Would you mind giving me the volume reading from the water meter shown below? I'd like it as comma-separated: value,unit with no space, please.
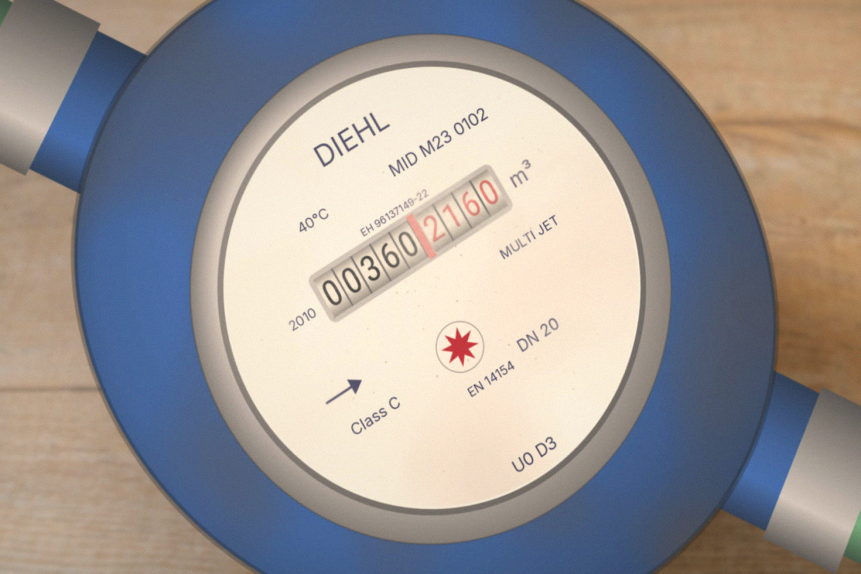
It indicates 360.2160,m³
